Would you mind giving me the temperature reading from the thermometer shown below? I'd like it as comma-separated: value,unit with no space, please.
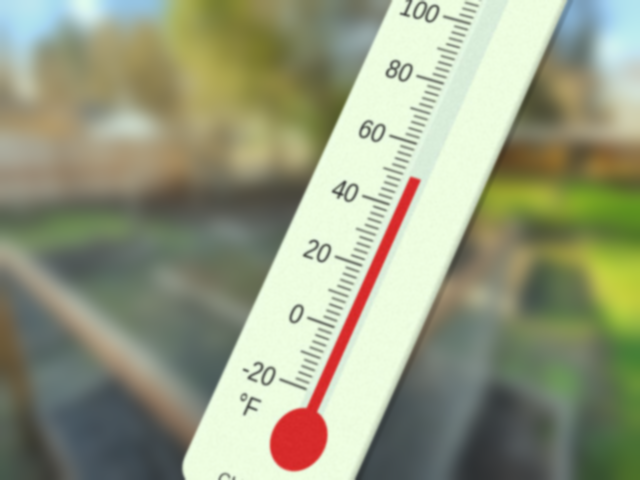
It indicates 50,°F
